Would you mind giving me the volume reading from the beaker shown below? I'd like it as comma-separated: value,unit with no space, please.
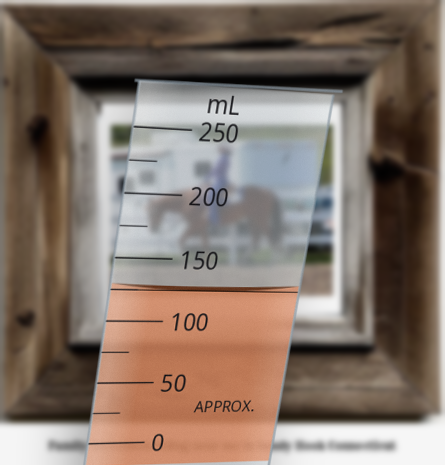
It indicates 125,mL
